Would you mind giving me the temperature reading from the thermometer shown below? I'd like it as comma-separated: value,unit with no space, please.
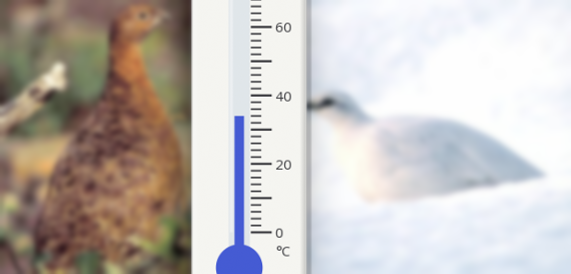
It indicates 34,°C
